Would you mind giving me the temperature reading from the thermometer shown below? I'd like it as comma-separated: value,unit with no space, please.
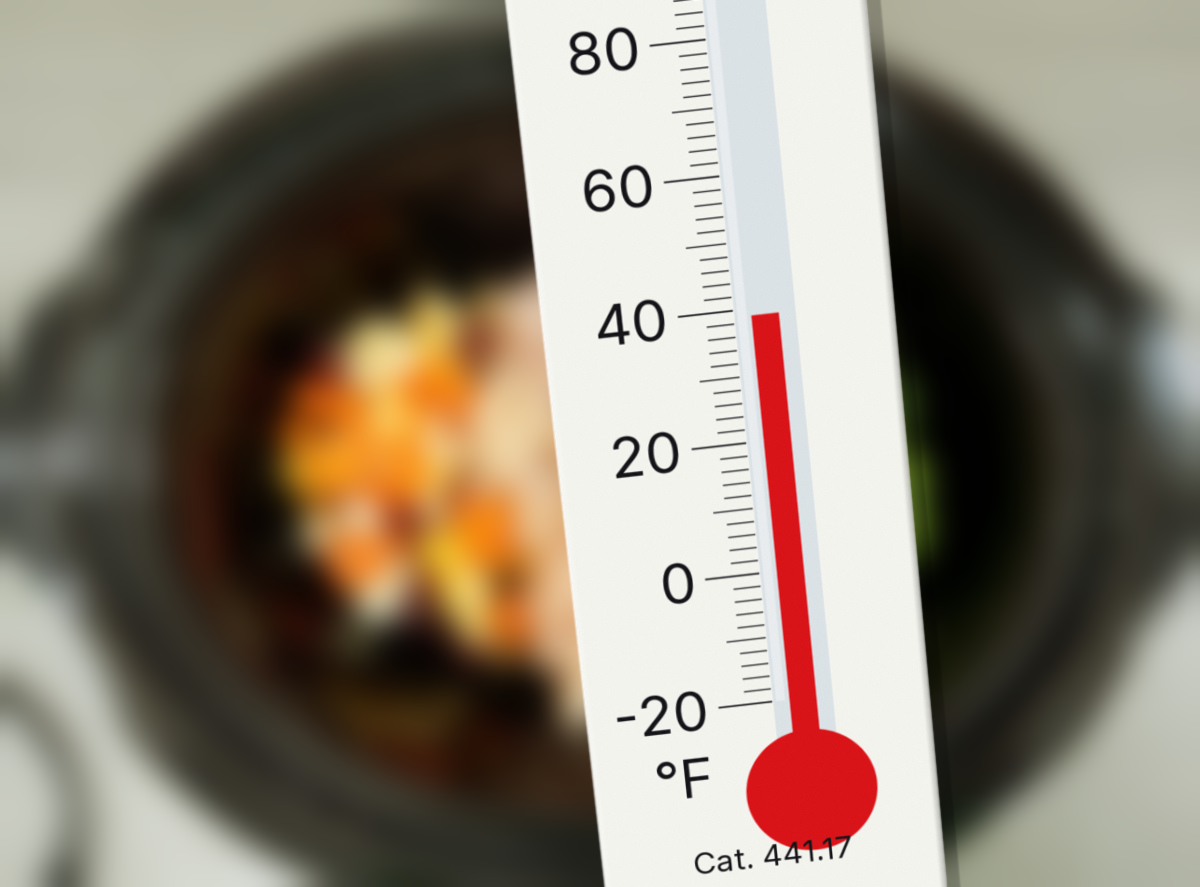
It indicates 39,°F
